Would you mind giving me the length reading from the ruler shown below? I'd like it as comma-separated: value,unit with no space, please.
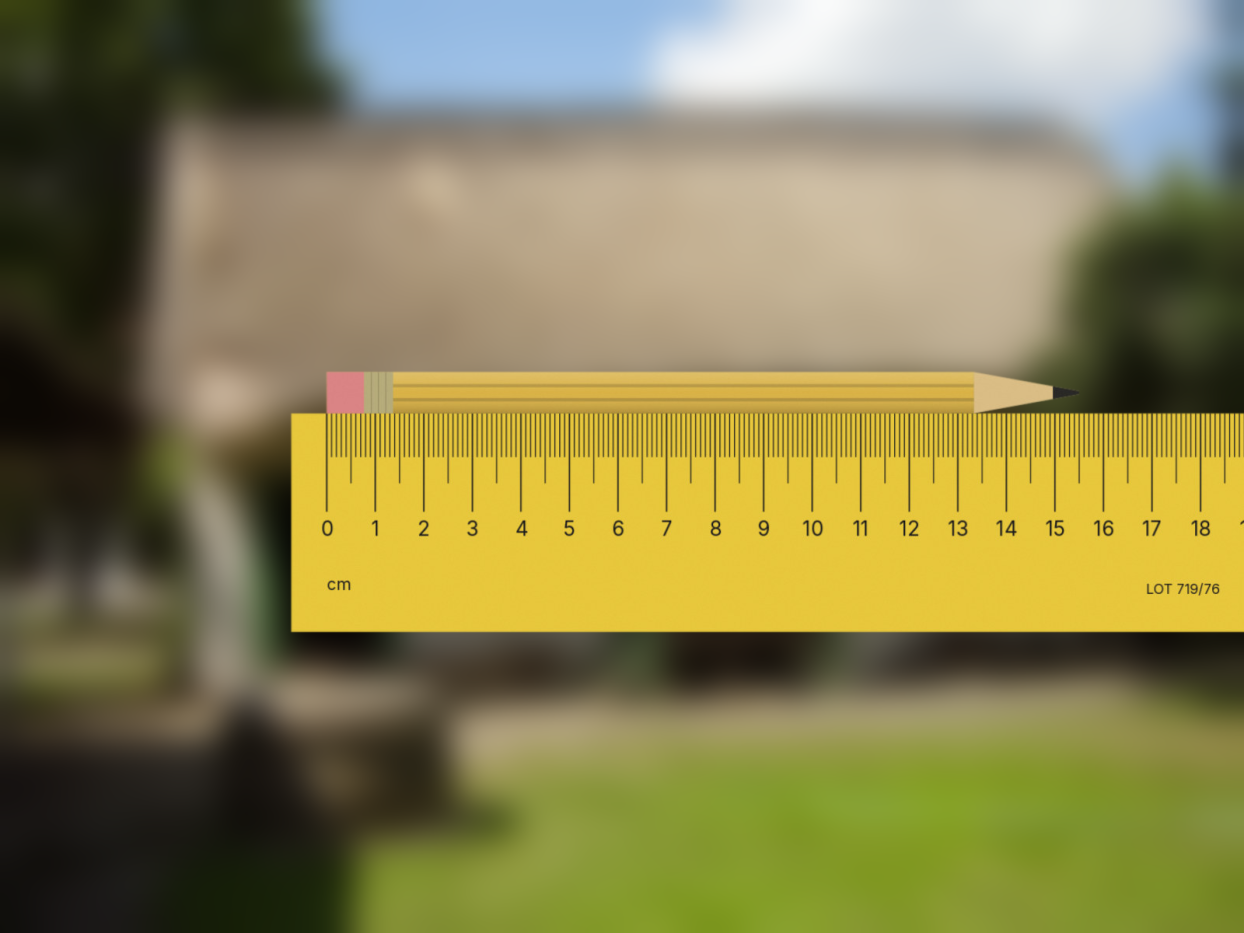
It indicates 15.5,cm
